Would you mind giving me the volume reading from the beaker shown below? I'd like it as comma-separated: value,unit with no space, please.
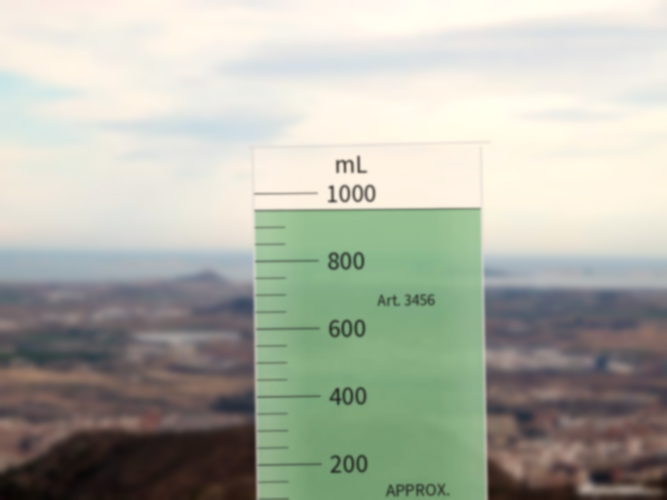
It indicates 950,mL
